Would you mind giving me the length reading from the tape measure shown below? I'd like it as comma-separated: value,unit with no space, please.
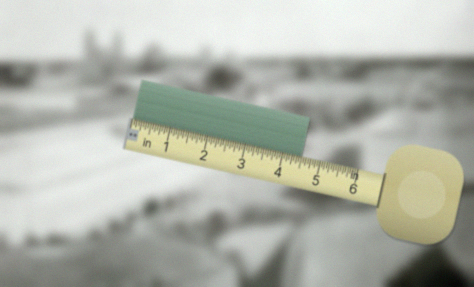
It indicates 4.5,in
